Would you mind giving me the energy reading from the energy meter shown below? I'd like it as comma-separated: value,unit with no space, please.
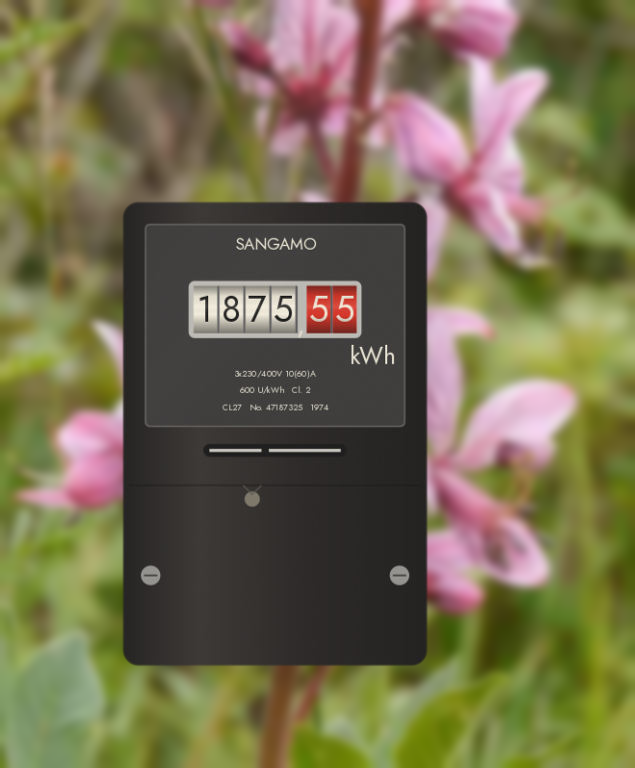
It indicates 1875.55,kWh
